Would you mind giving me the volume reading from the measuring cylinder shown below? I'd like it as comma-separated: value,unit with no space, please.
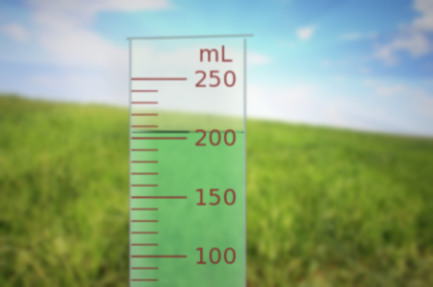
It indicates 205,mL
